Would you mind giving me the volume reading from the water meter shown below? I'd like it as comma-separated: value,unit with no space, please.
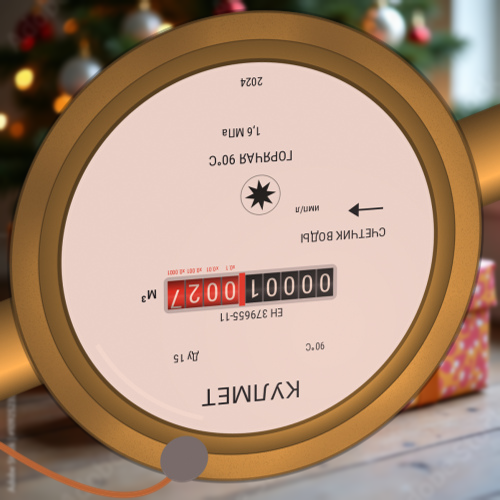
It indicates 1.0027,m³
